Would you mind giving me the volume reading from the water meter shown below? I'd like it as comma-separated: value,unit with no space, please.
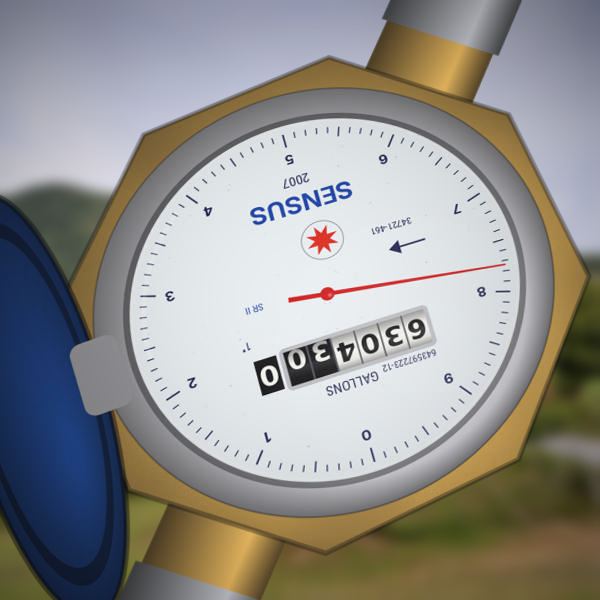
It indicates 6304297.7,gal
